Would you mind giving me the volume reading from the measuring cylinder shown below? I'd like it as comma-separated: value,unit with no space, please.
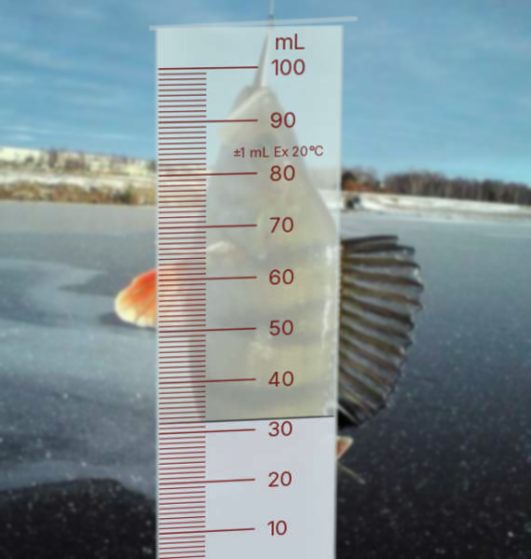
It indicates 32,mL
